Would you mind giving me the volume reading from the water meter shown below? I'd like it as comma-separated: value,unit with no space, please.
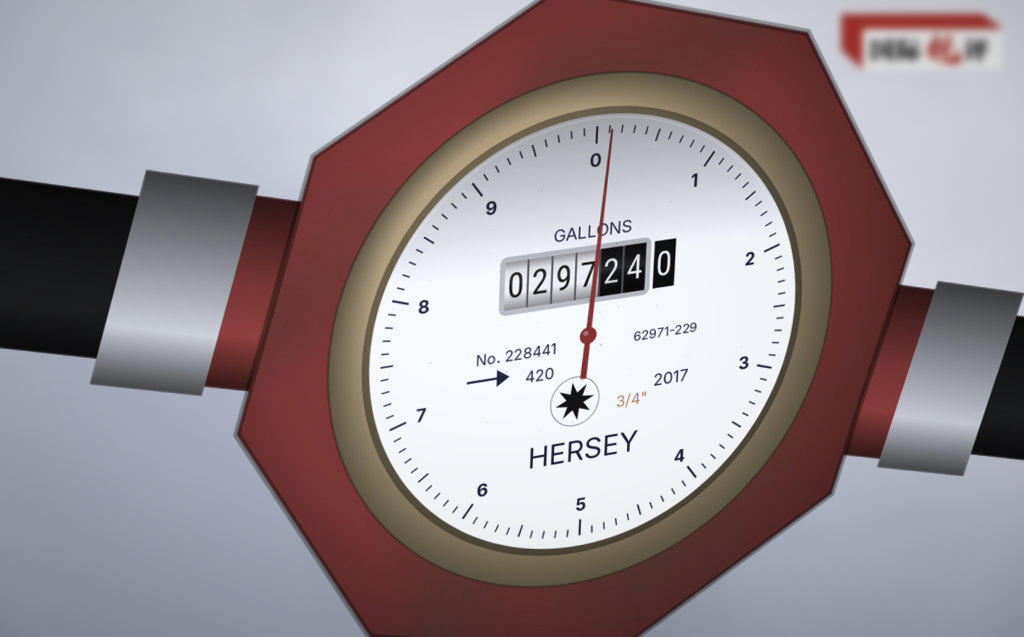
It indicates 297240.1,gal
